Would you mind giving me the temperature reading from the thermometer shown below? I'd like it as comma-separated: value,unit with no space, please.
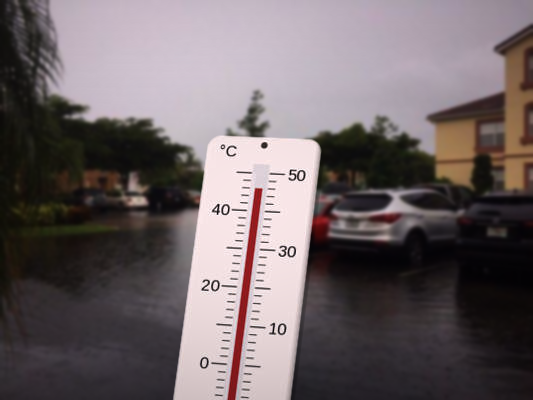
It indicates 46,°C
